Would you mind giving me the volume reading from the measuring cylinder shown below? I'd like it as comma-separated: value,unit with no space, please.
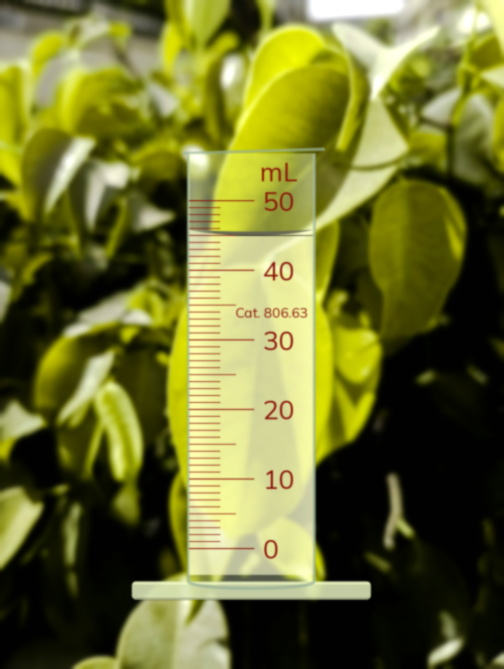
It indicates 45,mL
